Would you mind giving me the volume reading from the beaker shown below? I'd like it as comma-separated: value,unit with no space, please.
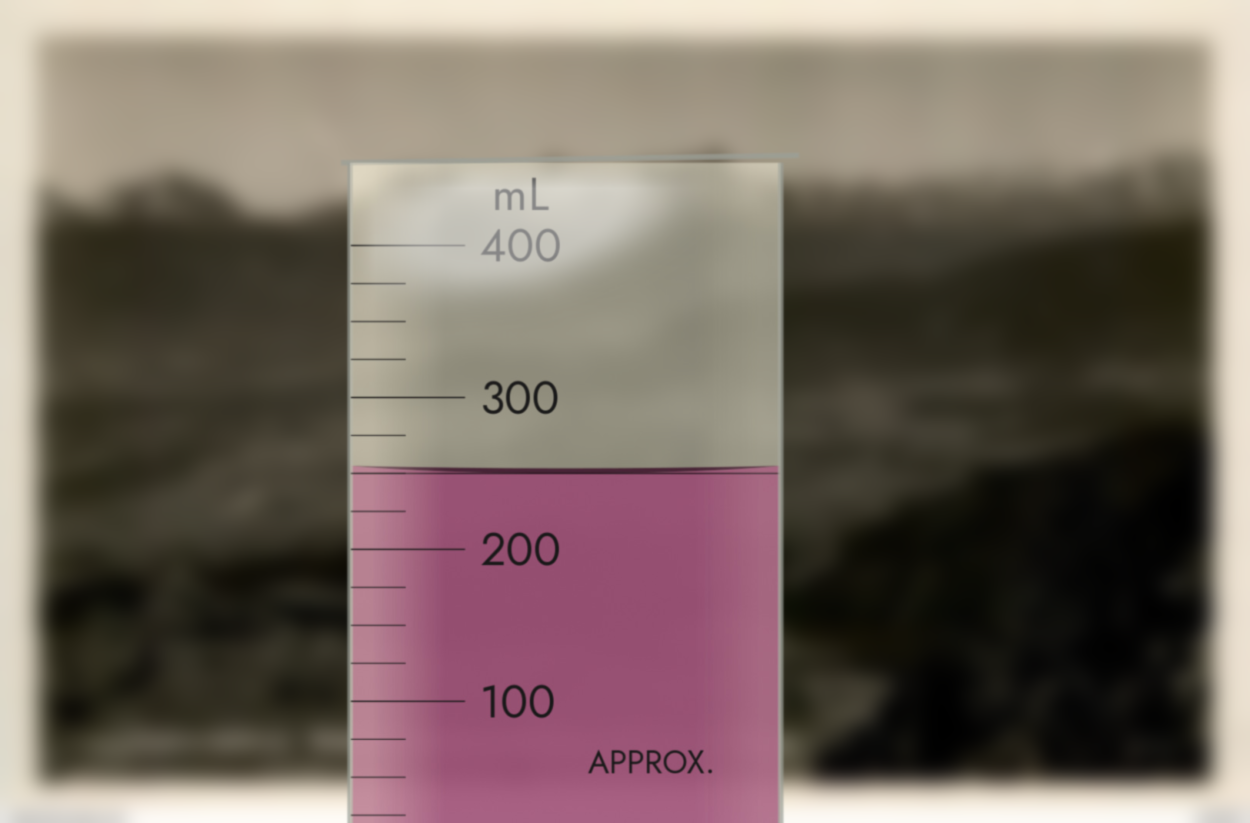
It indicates 250,mL
